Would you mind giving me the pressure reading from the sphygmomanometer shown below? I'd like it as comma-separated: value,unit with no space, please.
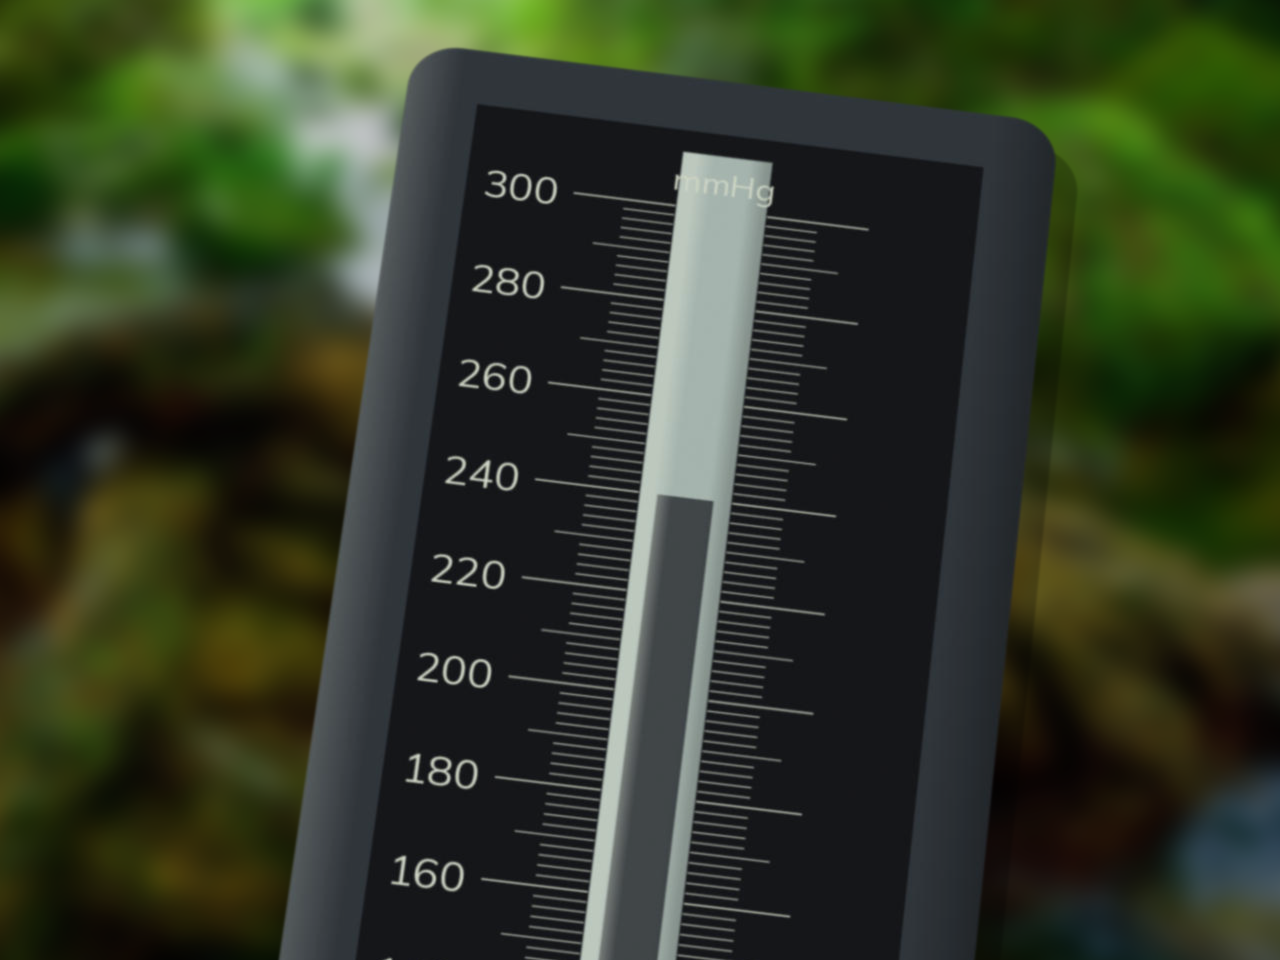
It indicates 240,mmHg
